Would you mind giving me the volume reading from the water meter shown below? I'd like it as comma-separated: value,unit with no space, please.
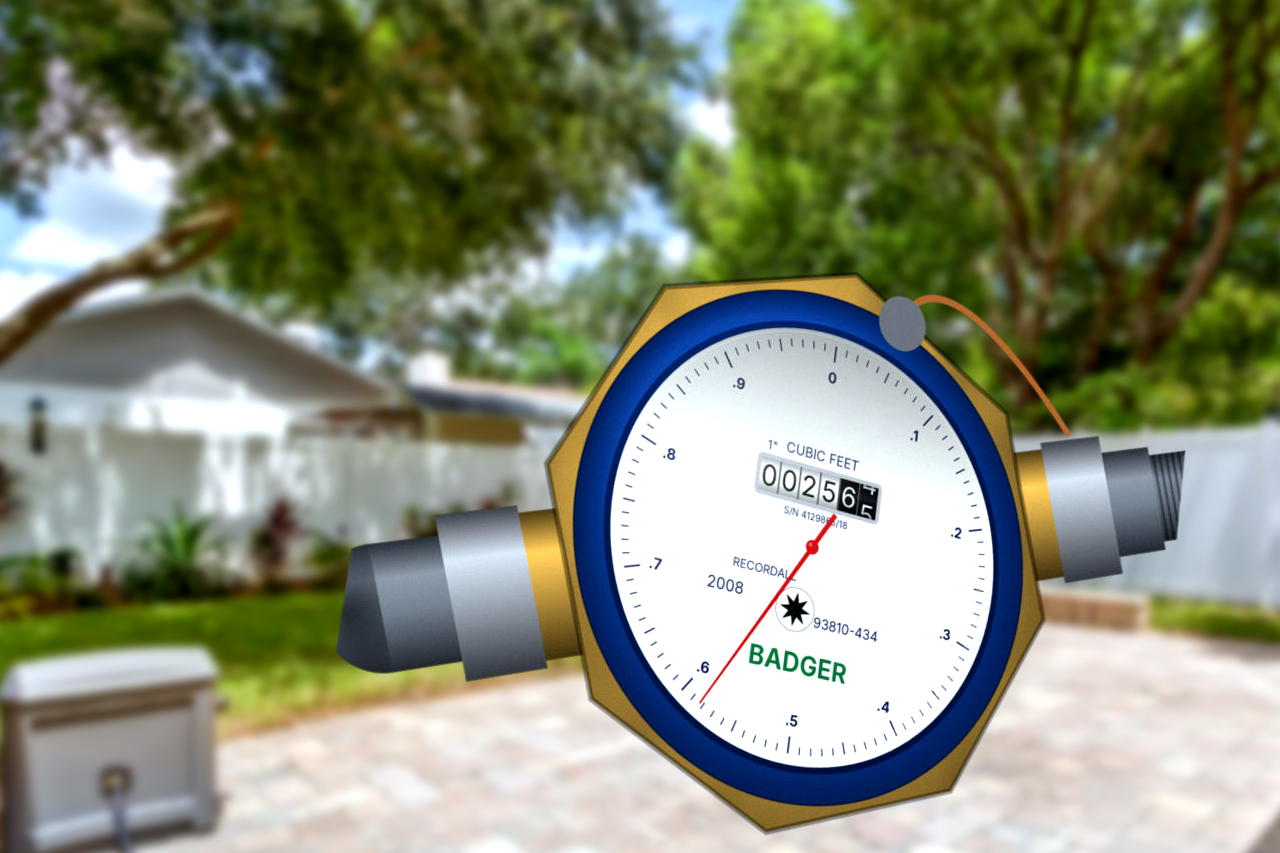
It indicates 2564.58,ft³
